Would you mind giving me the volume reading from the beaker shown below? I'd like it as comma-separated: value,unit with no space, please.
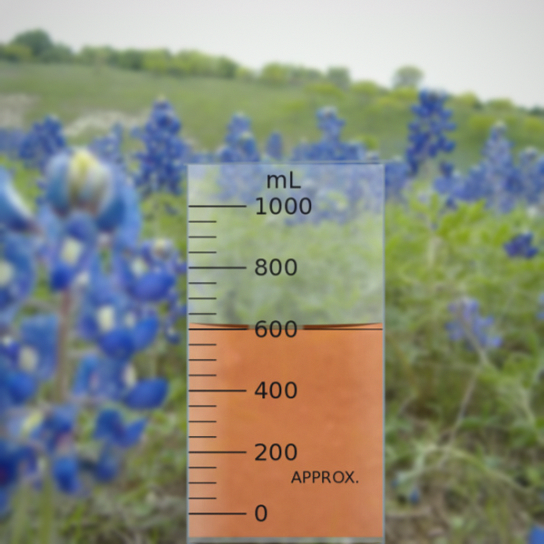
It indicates 600,mL
